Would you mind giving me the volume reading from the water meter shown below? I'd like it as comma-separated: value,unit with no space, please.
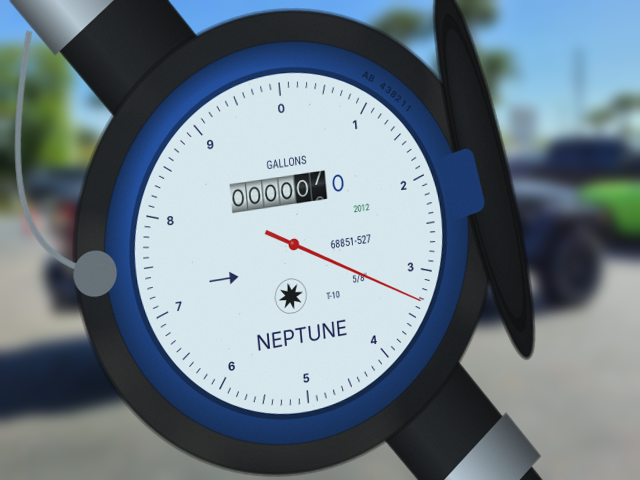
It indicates 73.3,gal
